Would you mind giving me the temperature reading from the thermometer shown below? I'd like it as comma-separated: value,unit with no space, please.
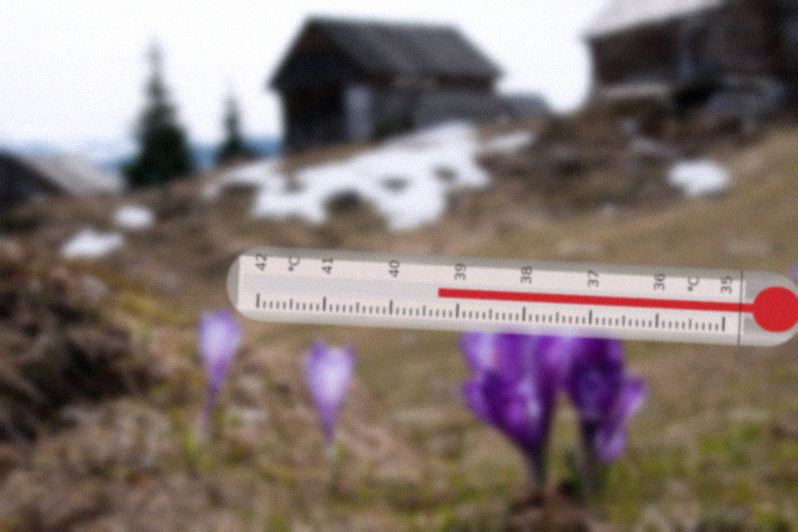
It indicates 39.3,°C
